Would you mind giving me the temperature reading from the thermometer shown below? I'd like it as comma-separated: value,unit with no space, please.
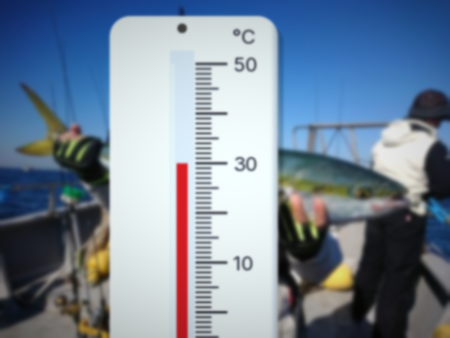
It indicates 30,°C
